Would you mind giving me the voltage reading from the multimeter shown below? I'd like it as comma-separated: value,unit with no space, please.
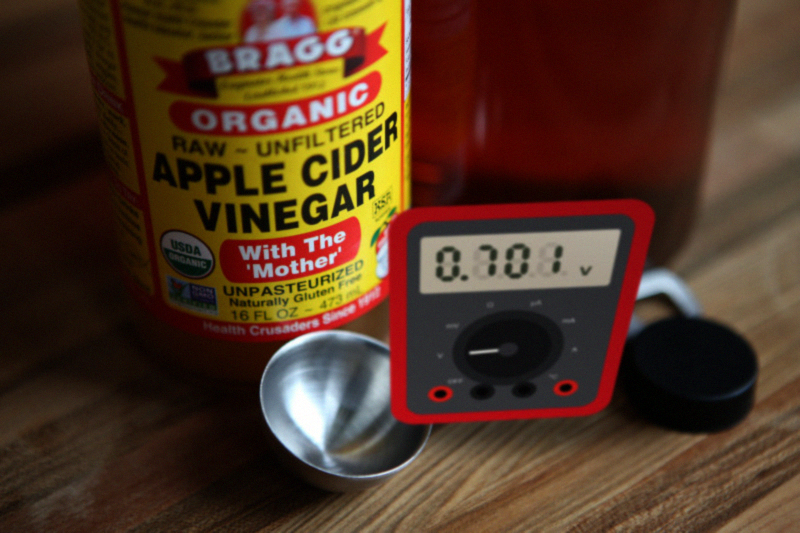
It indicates 0.701,V
